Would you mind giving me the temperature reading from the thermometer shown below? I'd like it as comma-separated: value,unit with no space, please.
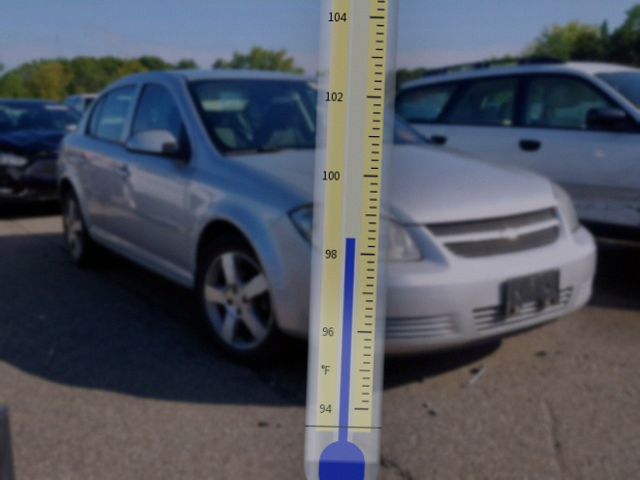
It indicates 98.4,°F
